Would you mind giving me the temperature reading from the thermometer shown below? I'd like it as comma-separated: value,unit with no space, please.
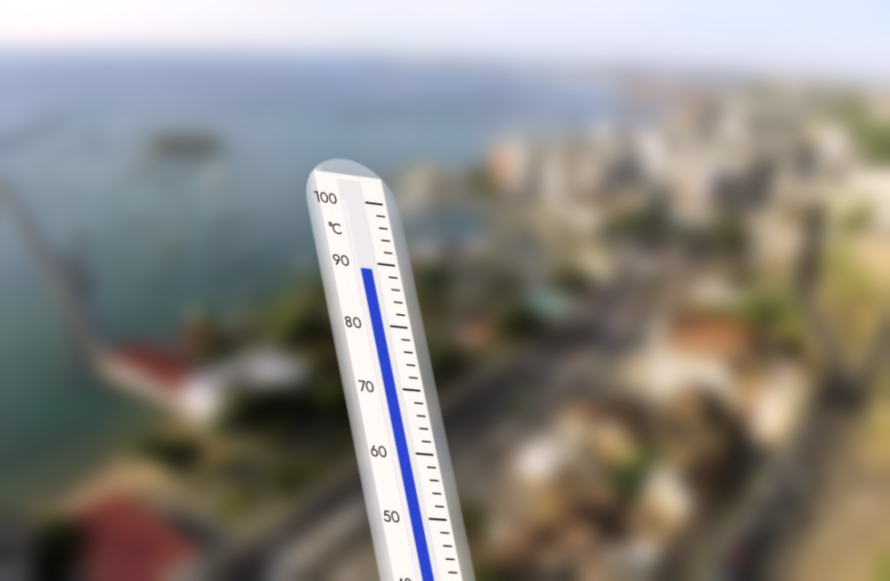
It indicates 89,°C
